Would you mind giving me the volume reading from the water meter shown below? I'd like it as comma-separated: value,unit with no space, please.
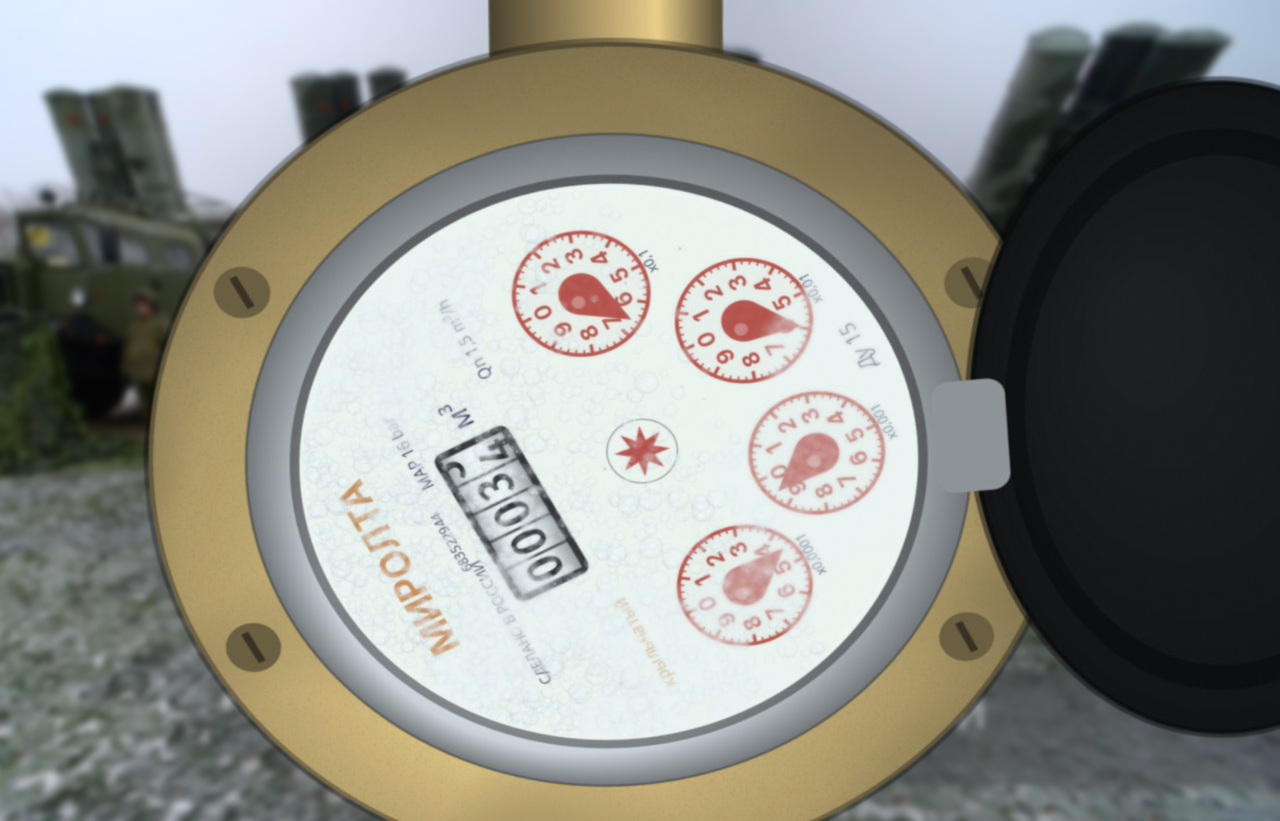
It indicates 33.6594,m³
